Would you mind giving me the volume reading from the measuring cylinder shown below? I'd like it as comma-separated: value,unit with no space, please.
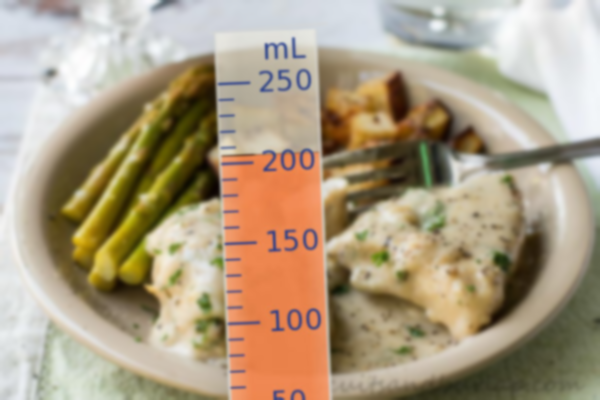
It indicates 205,mL
